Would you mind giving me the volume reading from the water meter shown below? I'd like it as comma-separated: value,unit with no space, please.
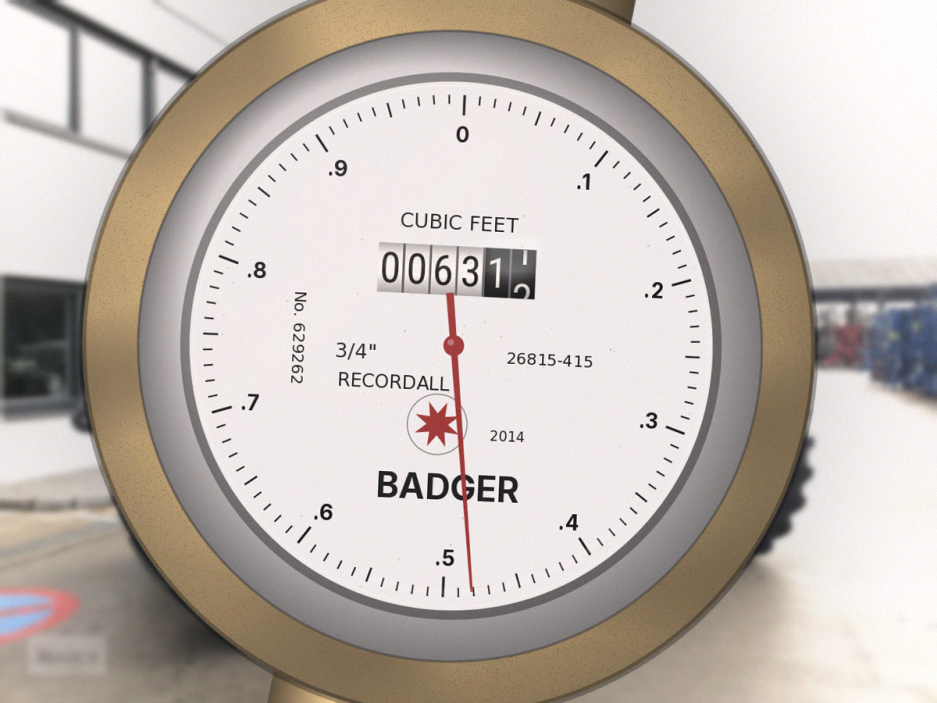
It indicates 6311.48,ft³
